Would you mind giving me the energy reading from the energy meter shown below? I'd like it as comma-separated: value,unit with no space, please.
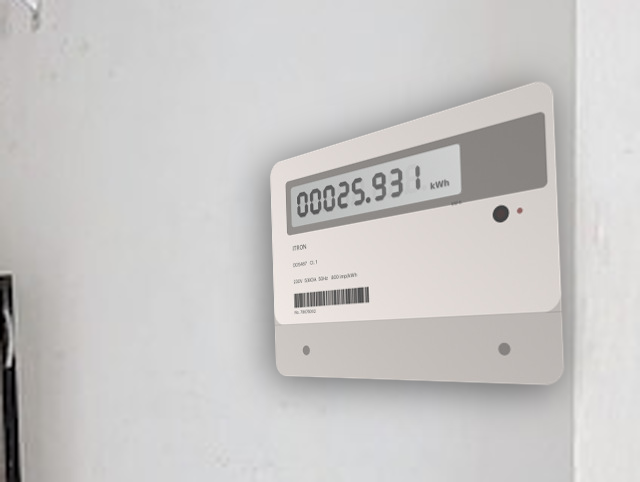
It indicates 25.931,kWh
